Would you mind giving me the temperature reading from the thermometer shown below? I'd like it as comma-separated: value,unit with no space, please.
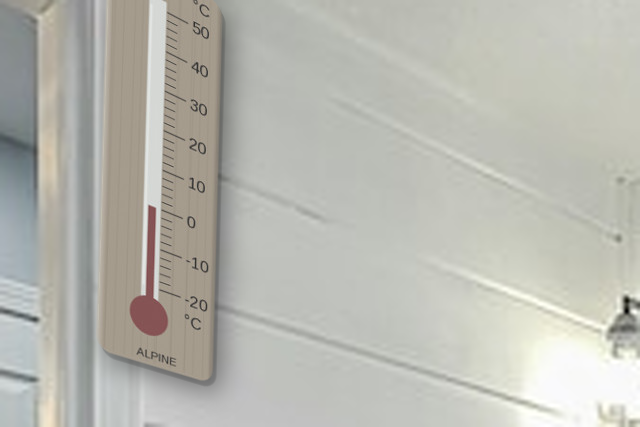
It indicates 0,°C
